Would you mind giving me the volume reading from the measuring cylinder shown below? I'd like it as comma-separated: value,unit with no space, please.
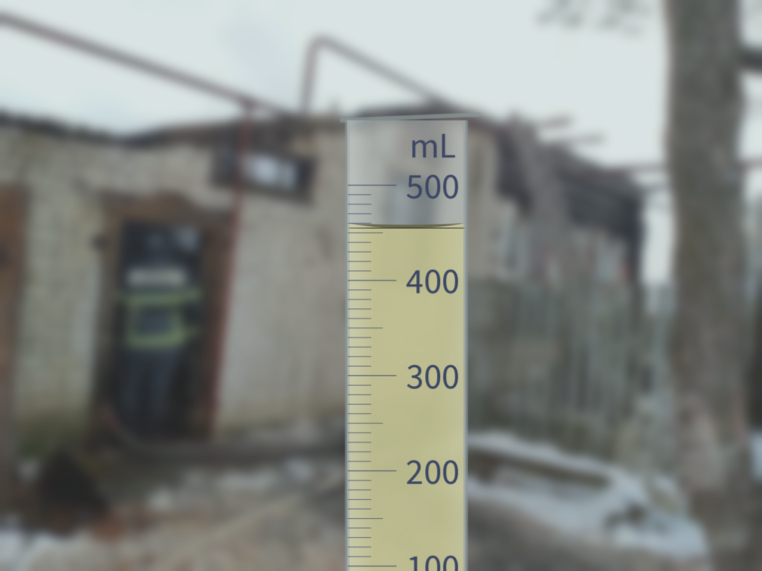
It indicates 455,mL
